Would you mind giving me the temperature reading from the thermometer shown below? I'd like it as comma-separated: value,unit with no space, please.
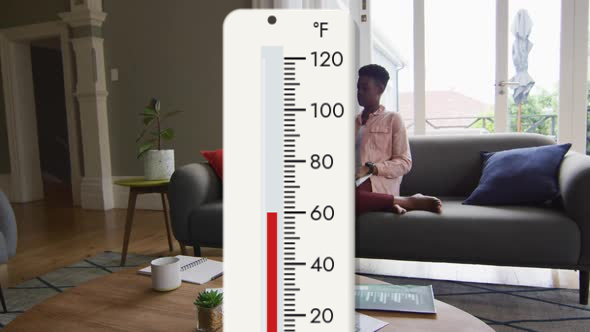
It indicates 60,°F
